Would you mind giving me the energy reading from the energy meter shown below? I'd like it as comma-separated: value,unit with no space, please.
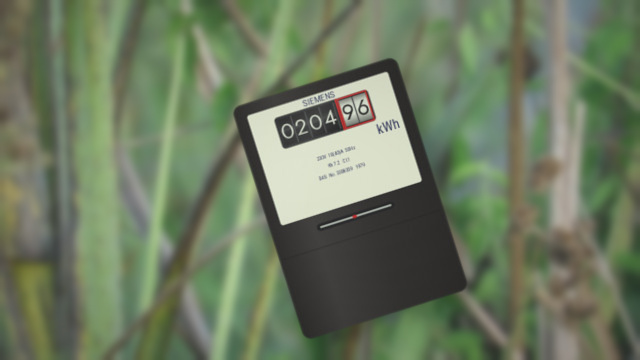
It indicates 204.96,kWh
